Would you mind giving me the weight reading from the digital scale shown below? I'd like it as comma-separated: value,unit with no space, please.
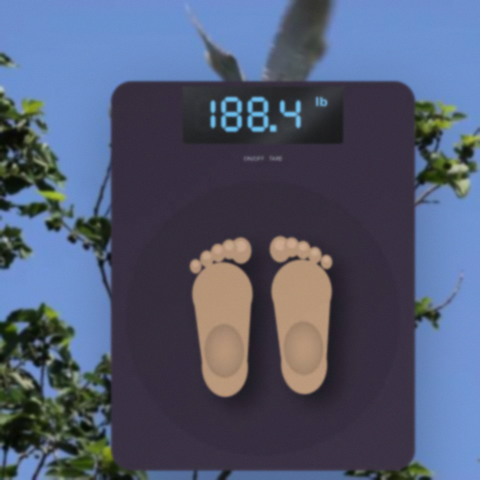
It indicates 188.4,lb
